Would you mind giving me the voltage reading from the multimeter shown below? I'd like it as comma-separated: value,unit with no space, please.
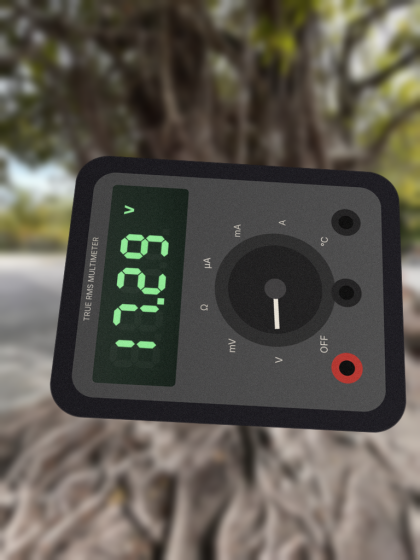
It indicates 17.29,V
